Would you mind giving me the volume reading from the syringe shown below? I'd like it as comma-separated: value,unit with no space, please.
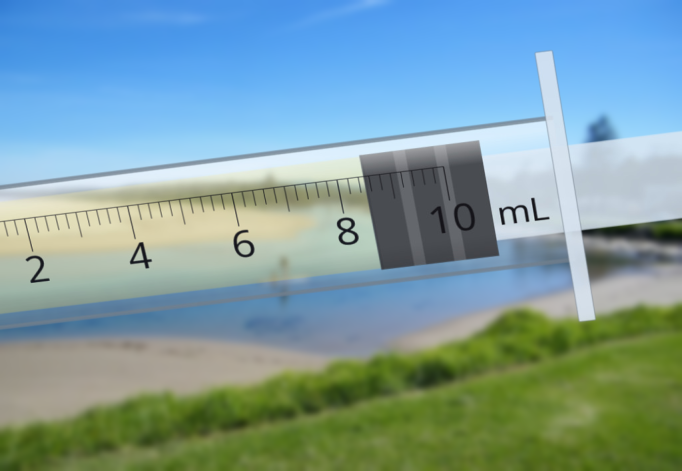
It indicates 8.5,mL
